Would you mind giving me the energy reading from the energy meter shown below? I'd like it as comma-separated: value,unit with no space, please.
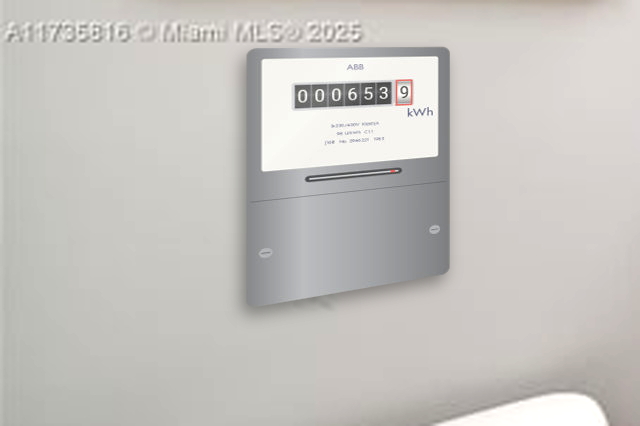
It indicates 653.9,kWh
